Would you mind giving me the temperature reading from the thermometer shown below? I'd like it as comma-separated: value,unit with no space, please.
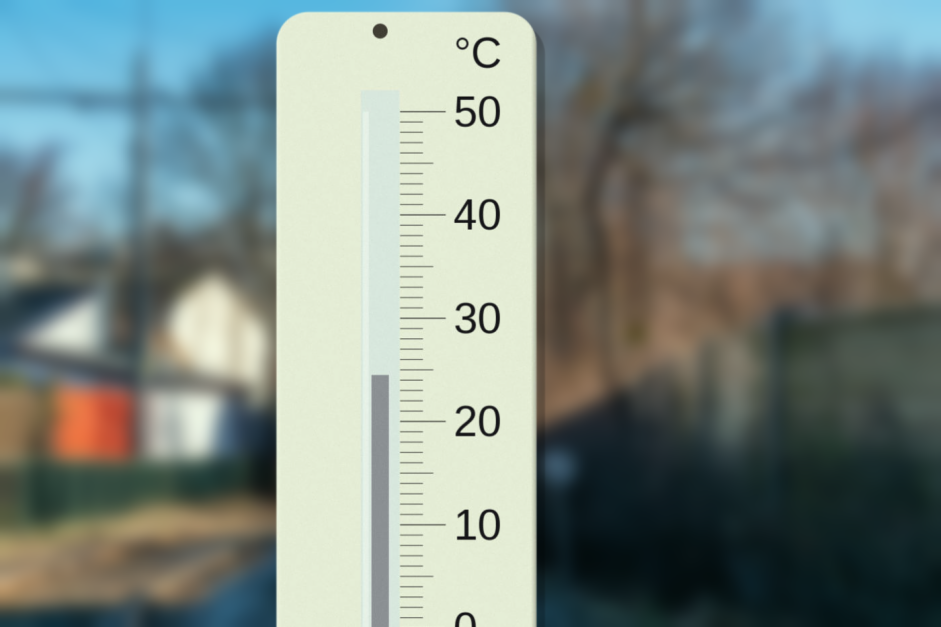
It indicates 24.5,°C
